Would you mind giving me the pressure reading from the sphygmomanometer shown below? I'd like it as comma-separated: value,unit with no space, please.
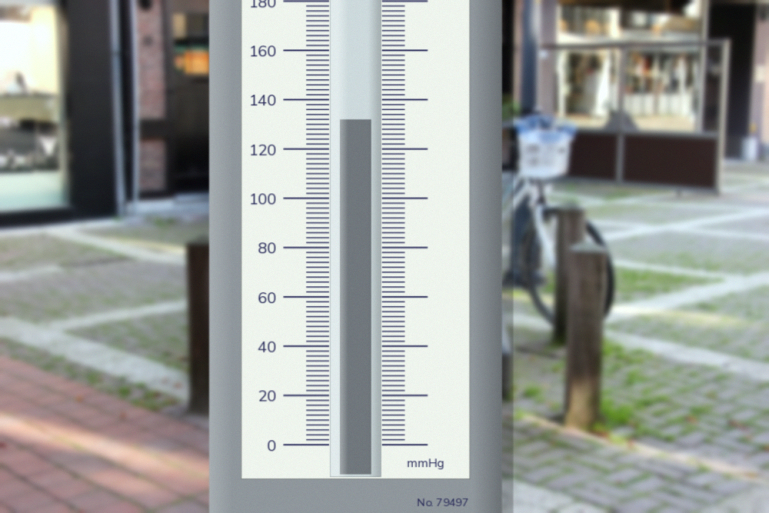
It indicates 132,mmHg
